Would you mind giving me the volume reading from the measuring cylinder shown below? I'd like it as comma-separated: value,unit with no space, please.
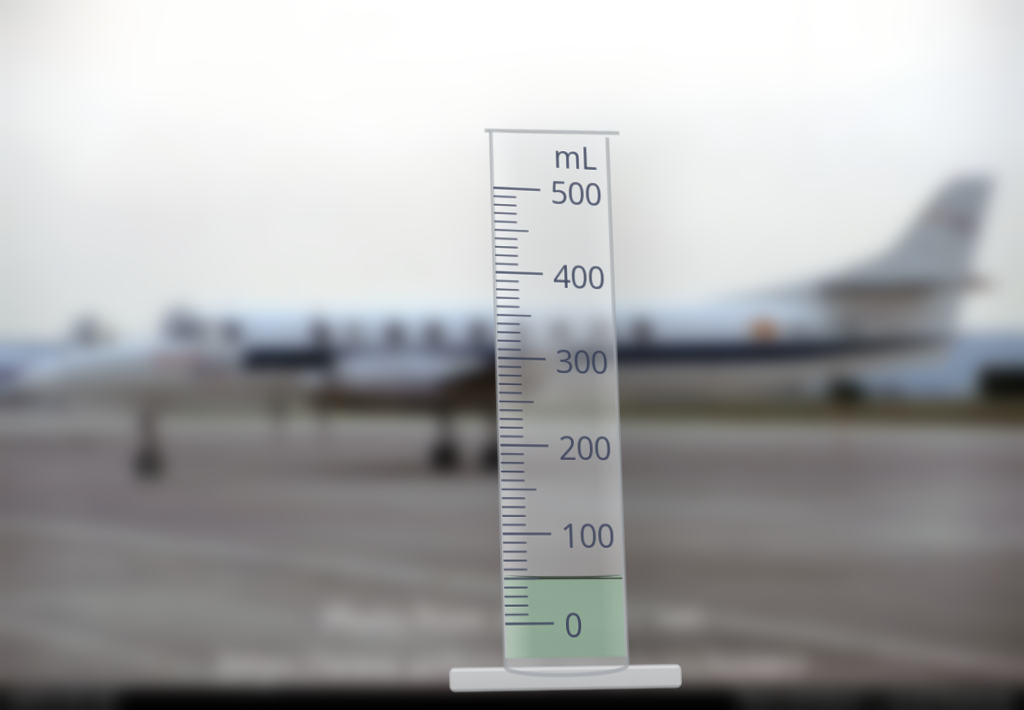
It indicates 50,mL
